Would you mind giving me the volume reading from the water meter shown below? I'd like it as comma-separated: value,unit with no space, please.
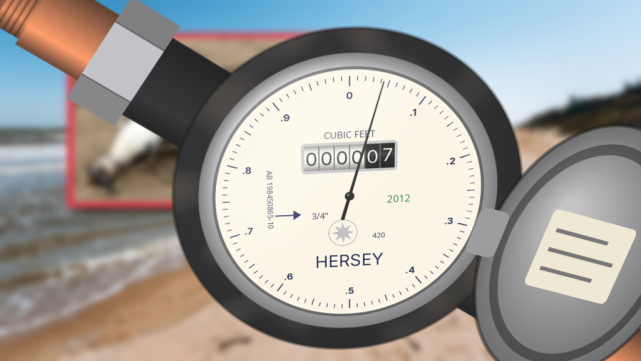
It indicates 7.04,ft³
